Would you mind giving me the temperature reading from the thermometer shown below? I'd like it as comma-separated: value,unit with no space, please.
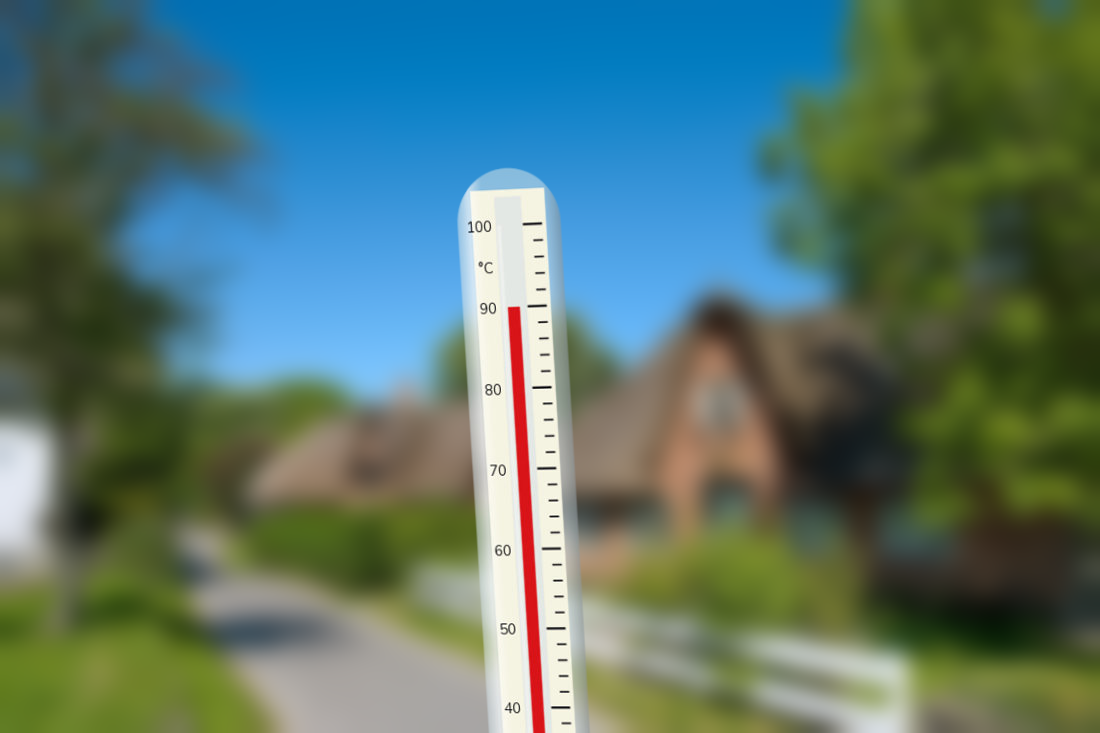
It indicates 90,°C
